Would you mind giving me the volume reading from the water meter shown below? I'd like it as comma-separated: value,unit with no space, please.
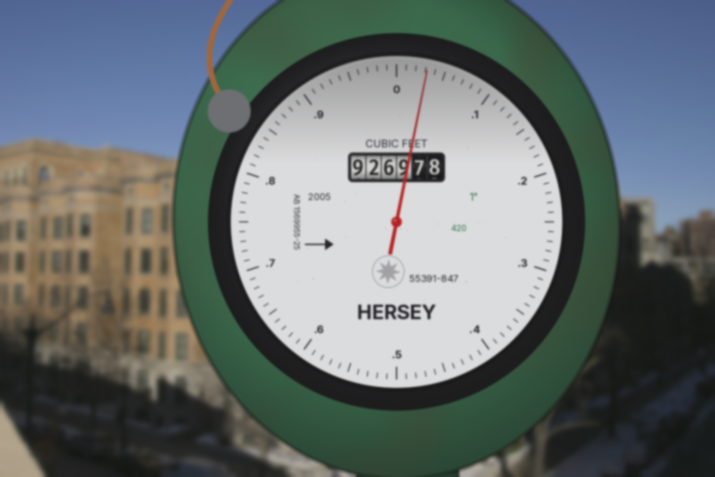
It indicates 926978.03,ft³
